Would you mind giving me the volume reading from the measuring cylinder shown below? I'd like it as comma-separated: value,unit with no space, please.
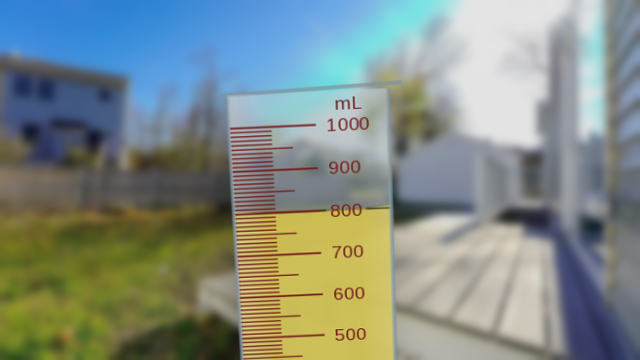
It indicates 800,mL
